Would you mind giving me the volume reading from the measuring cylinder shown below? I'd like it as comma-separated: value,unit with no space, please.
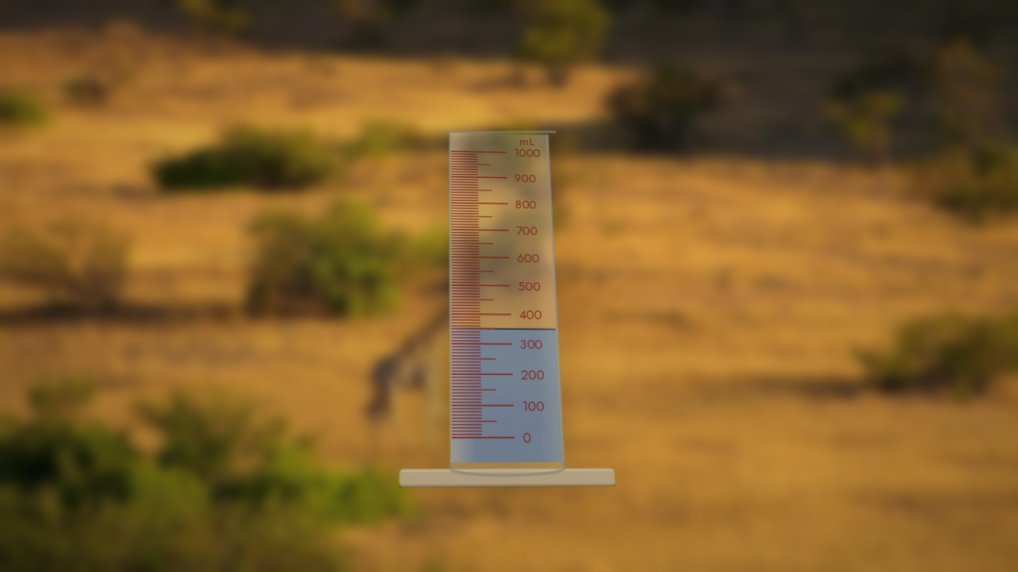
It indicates 350,mL
